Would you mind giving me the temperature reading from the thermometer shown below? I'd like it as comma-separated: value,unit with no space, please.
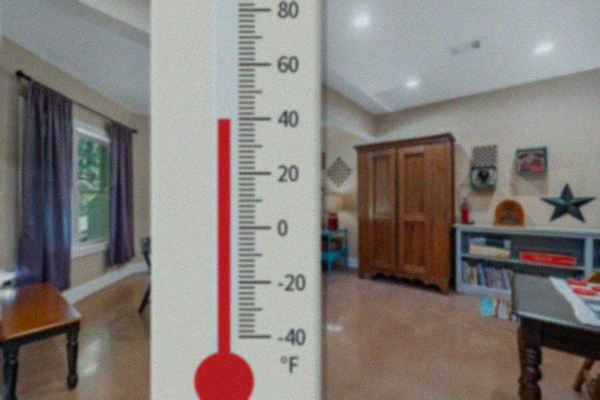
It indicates 40,°F
